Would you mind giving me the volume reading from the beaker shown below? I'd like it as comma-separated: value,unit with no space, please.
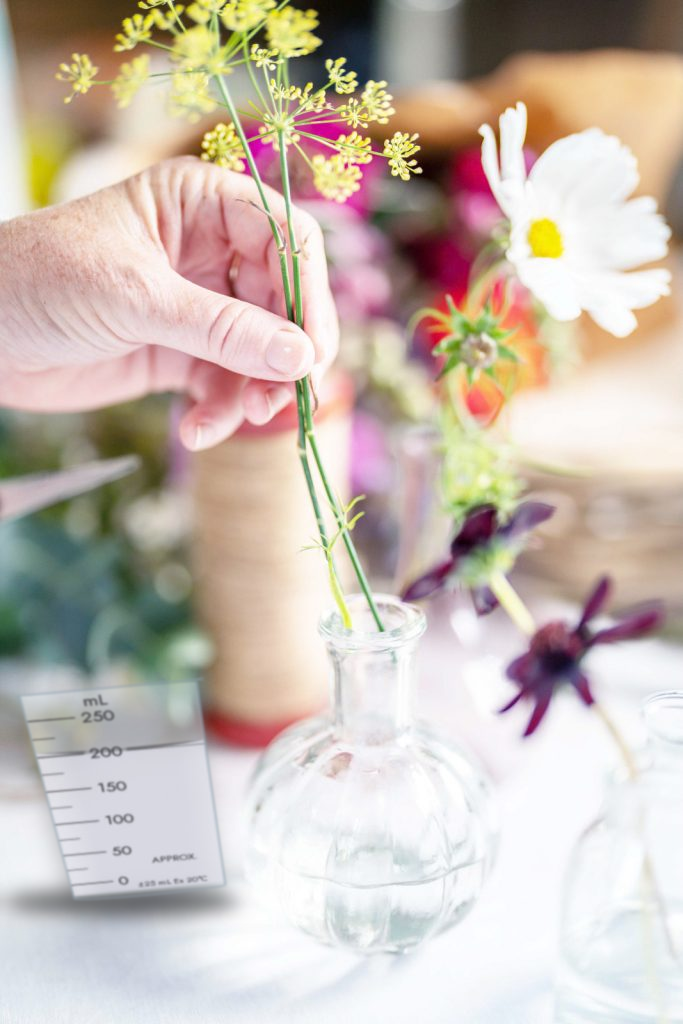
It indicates 200,mL
